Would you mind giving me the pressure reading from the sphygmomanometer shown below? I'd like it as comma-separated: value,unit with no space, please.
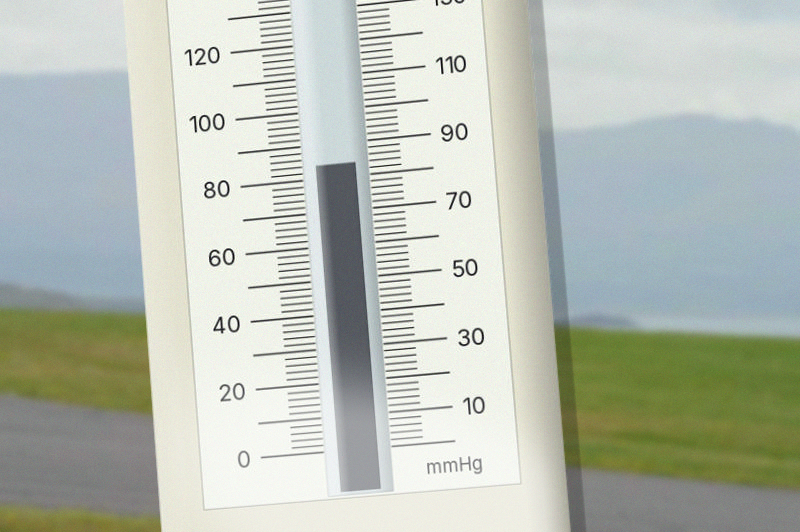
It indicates 84,mmHg
